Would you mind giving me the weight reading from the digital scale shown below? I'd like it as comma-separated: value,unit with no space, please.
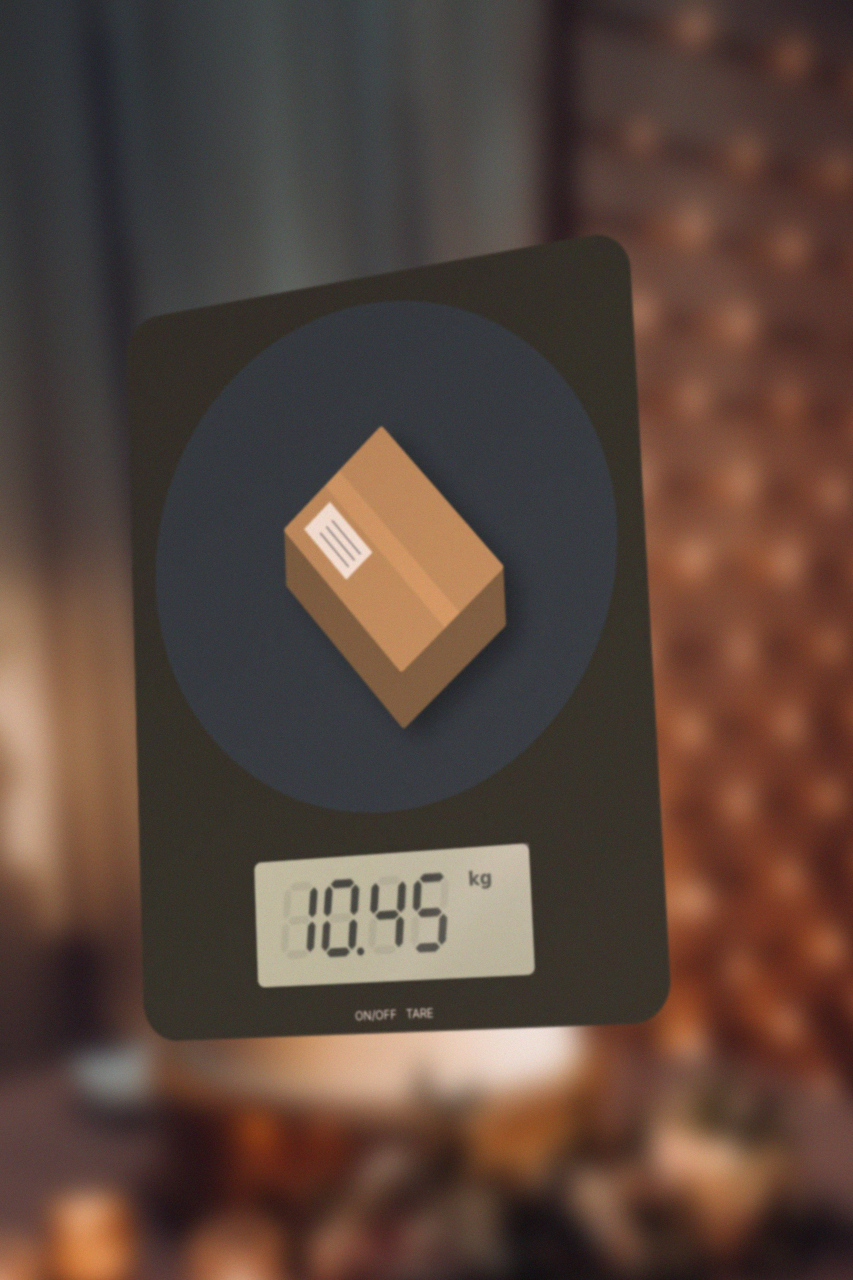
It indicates 10.45,kg
